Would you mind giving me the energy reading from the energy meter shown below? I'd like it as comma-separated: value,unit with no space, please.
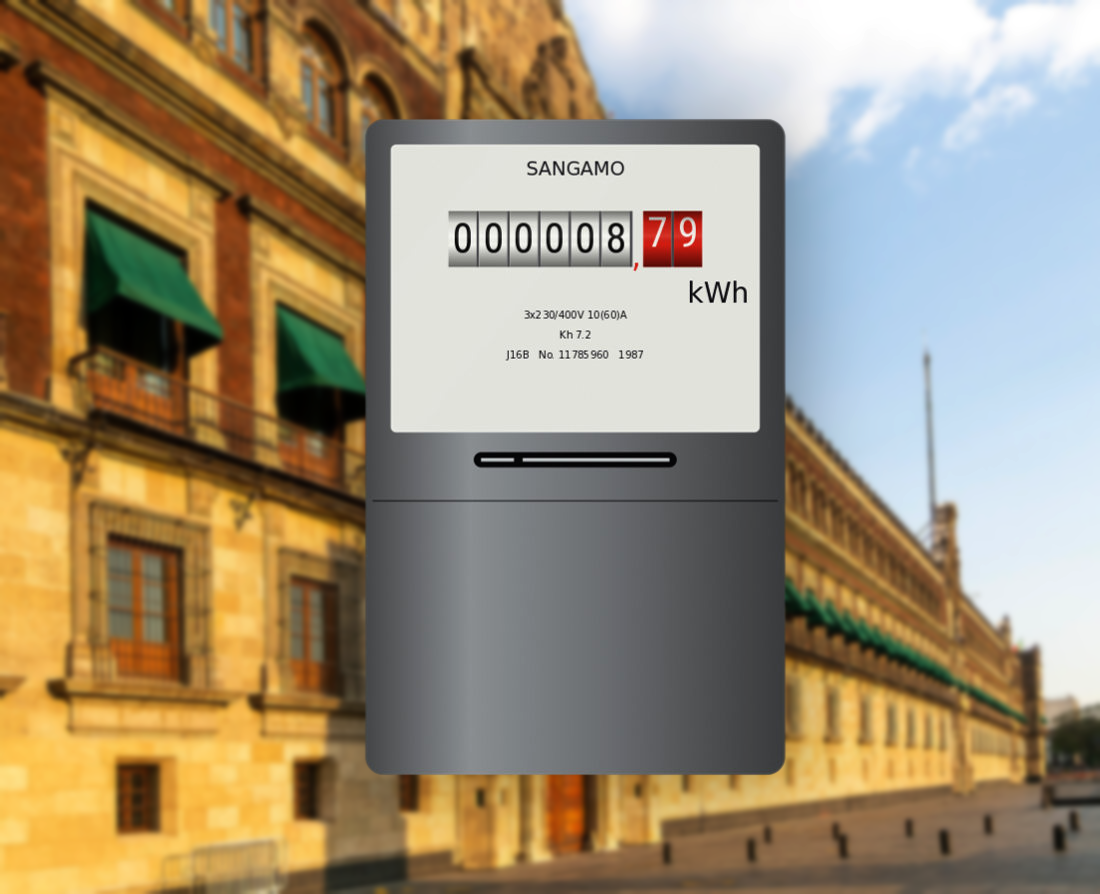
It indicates 8.79,kWh
